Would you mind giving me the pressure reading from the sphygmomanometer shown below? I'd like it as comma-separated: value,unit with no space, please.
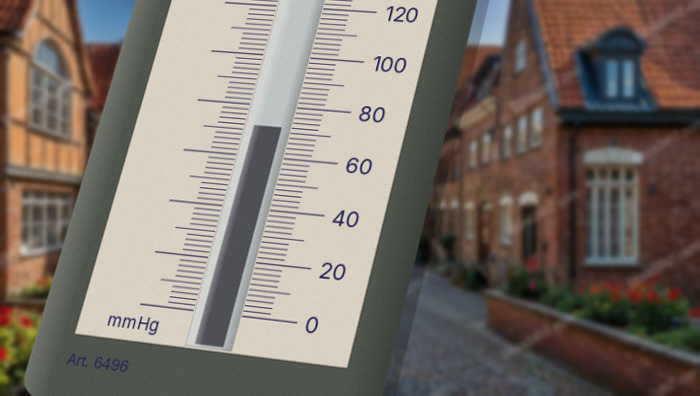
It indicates 72,mmHg
